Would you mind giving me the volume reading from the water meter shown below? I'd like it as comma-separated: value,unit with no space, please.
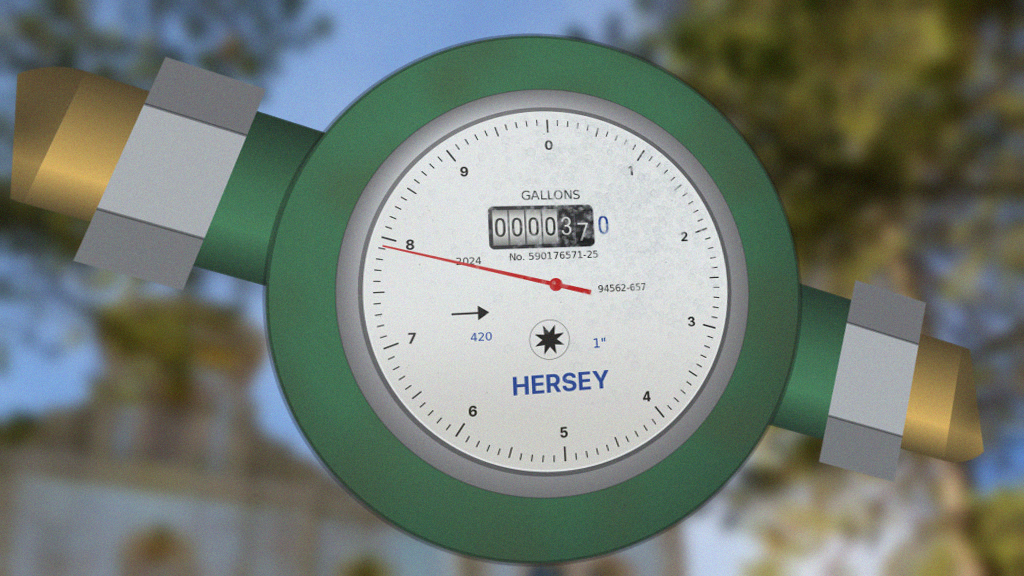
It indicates 367.9,gal
